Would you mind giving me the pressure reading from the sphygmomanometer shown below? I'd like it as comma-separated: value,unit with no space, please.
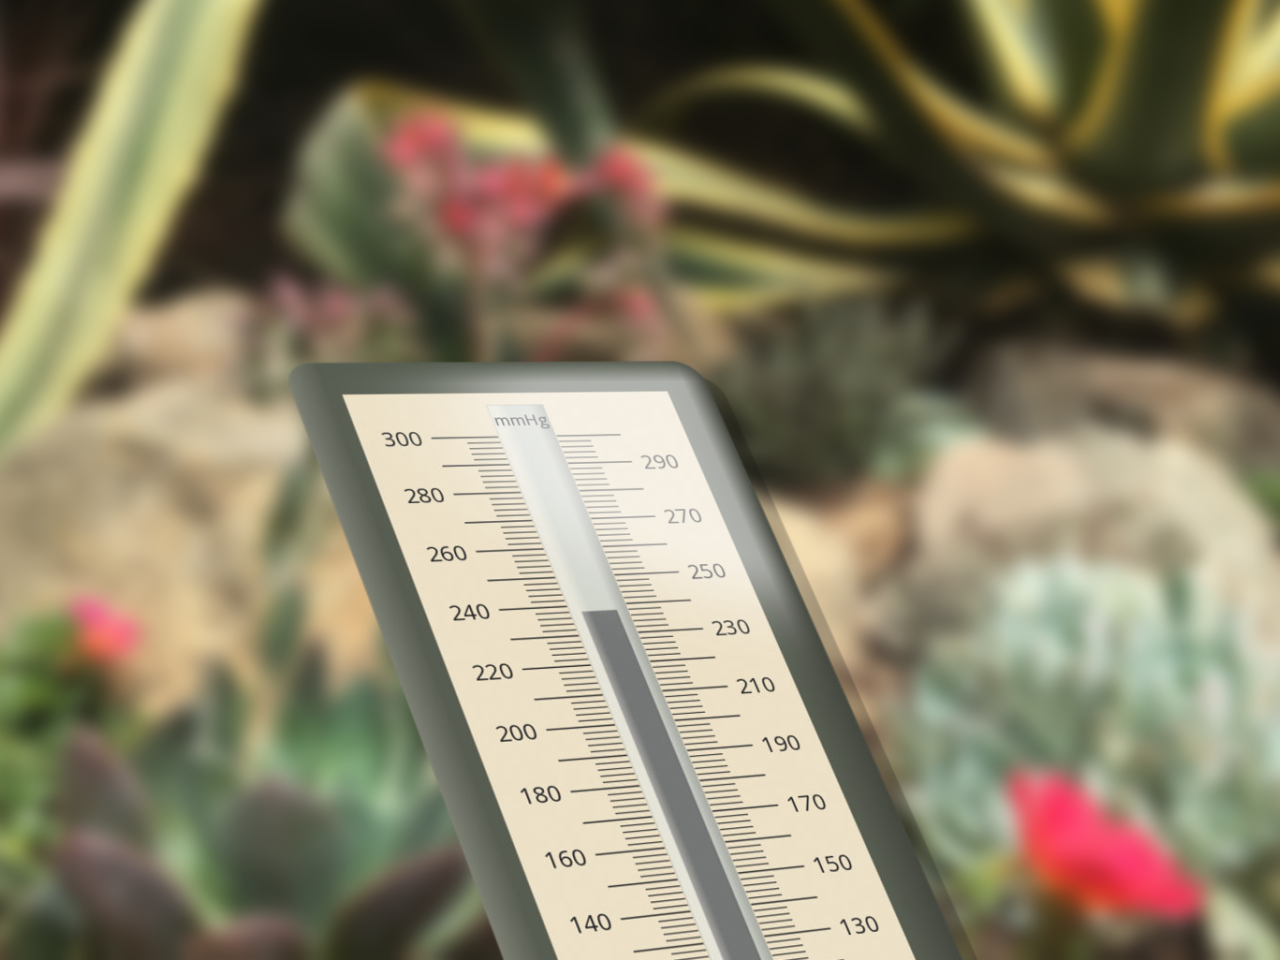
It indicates 238,mmHg
